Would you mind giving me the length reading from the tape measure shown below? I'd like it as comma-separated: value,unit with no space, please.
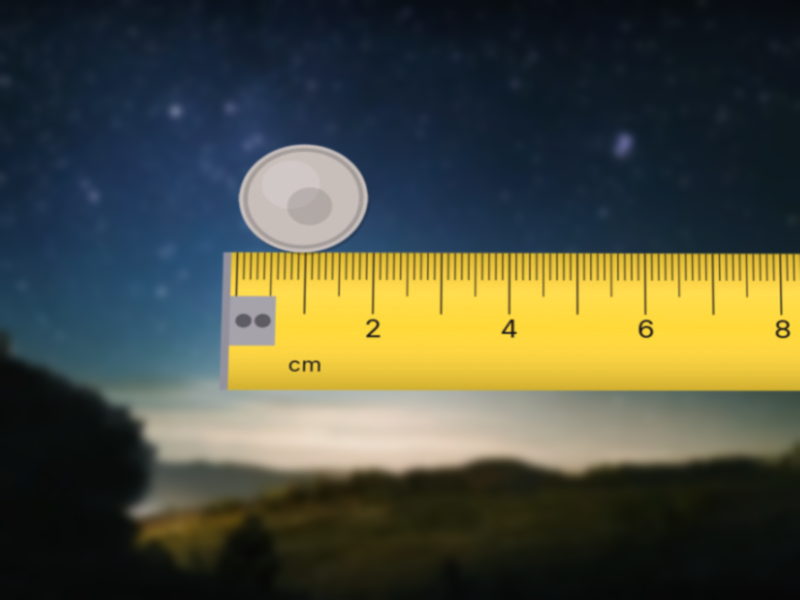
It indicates 1.9,cm
